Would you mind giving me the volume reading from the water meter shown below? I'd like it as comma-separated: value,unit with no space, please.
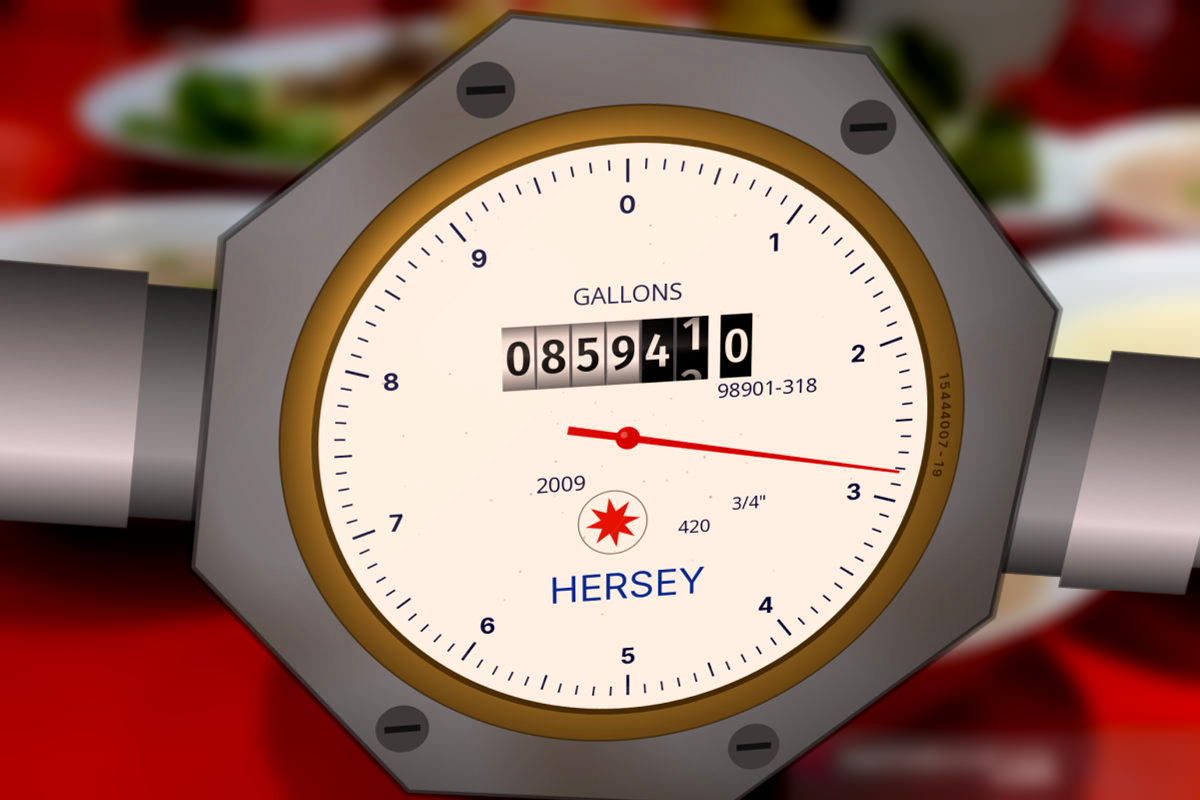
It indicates 859412.8,gal
